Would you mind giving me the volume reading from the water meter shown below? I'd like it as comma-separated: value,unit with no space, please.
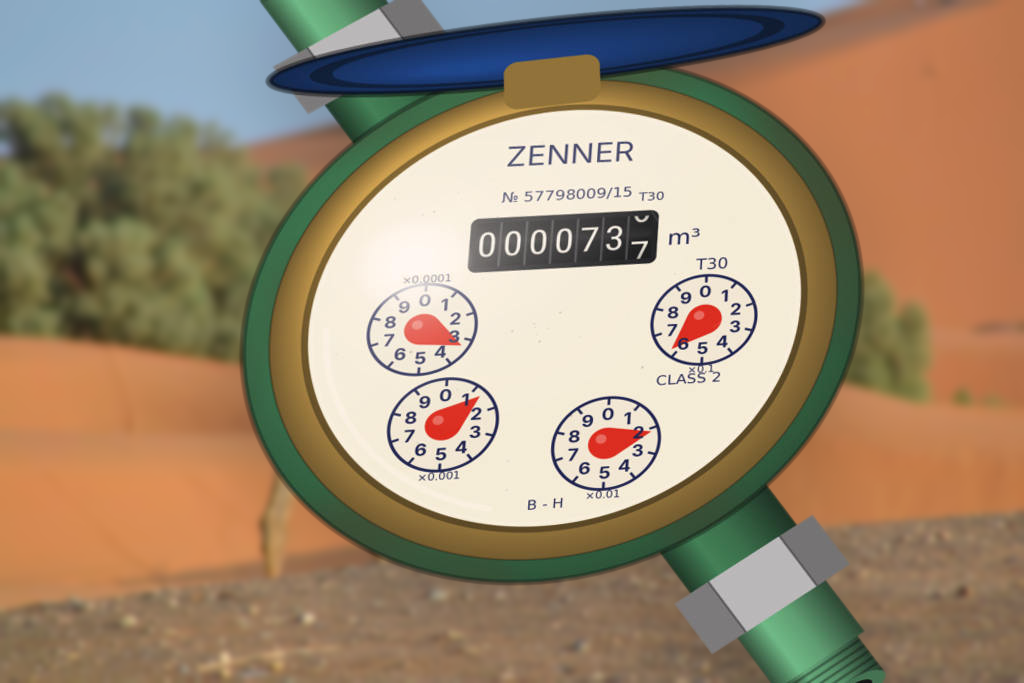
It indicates 736.6213,m³
